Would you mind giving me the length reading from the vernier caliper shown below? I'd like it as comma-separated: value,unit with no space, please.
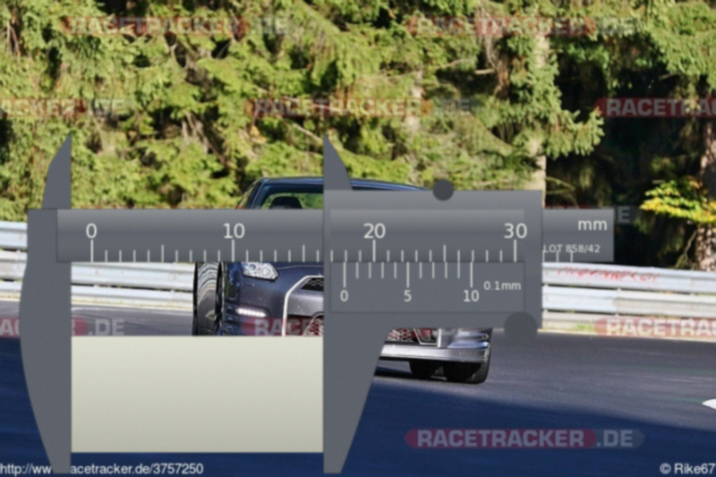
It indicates 17.9,mm
